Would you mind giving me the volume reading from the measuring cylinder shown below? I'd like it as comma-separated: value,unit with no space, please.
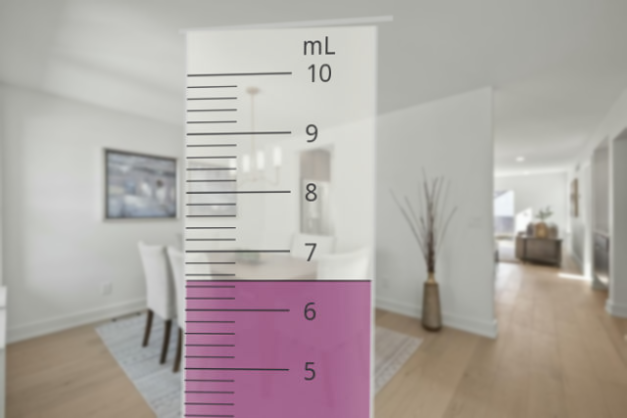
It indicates 6.5,mL
